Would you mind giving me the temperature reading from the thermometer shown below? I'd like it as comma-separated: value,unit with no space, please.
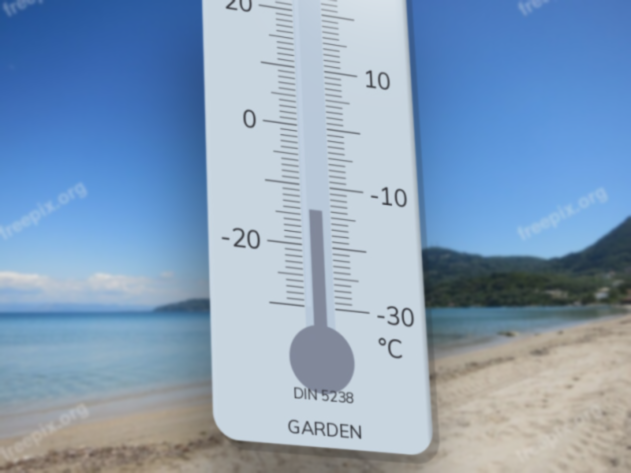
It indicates -14,°C
